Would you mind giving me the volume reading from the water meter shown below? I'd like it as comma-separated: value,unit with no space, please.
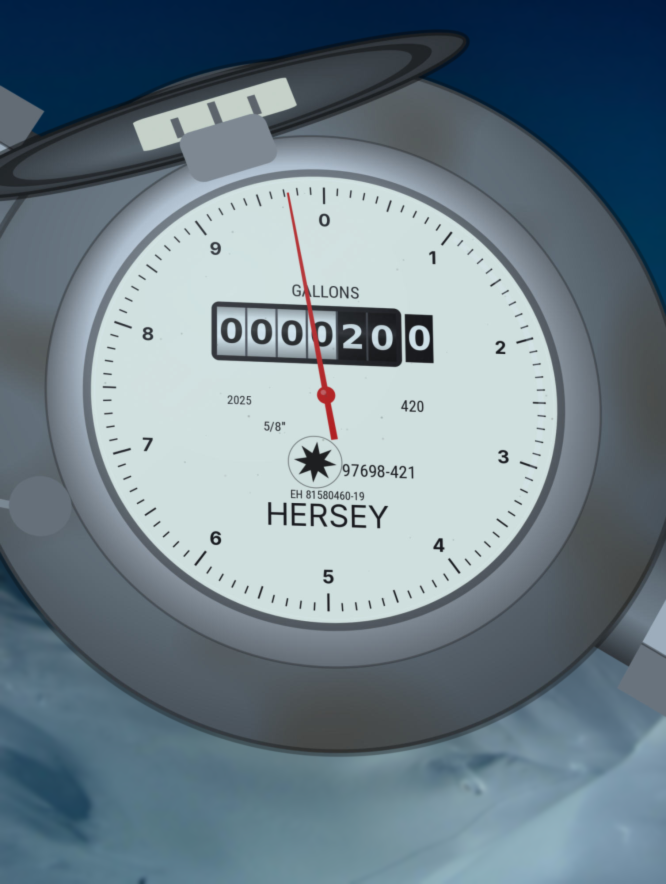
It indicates 199.7,gal
